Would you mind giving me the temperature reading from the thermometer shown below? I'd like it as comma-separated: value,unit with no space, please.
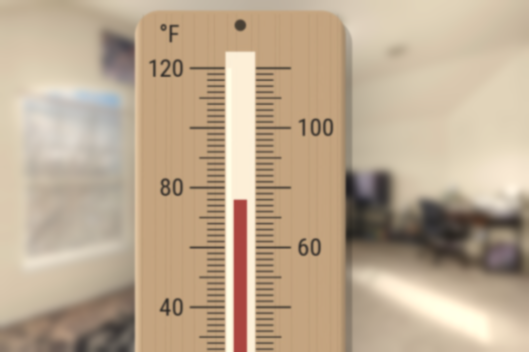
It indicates 76,°F
